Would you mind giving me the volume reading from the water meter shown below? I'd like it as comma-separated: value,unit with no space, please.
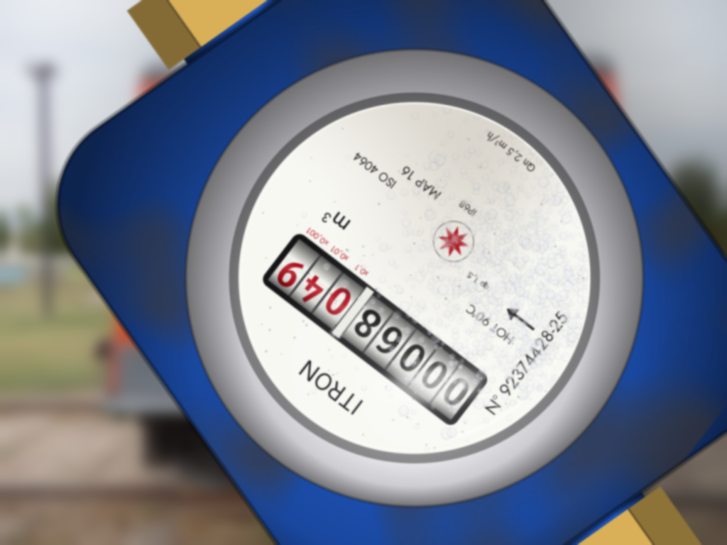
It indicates 68.049,m³
